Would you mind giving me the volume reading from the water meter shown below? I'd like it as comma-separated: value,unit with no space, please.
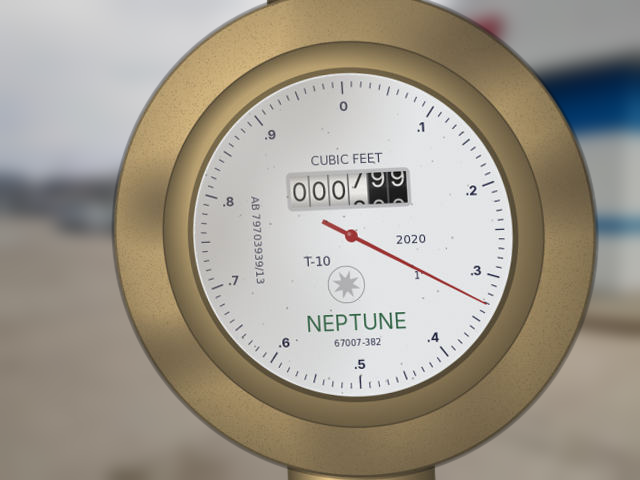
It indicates 799.33,ft³
